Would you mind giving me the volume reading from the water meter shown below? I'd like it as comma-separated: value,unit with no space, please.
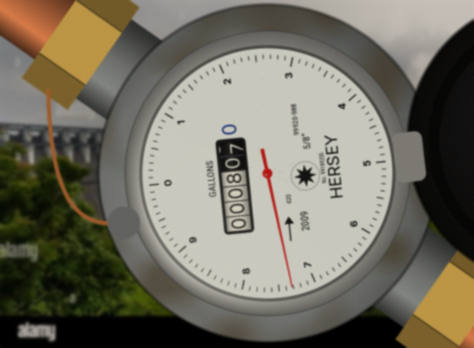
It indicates 8067.3,gal
